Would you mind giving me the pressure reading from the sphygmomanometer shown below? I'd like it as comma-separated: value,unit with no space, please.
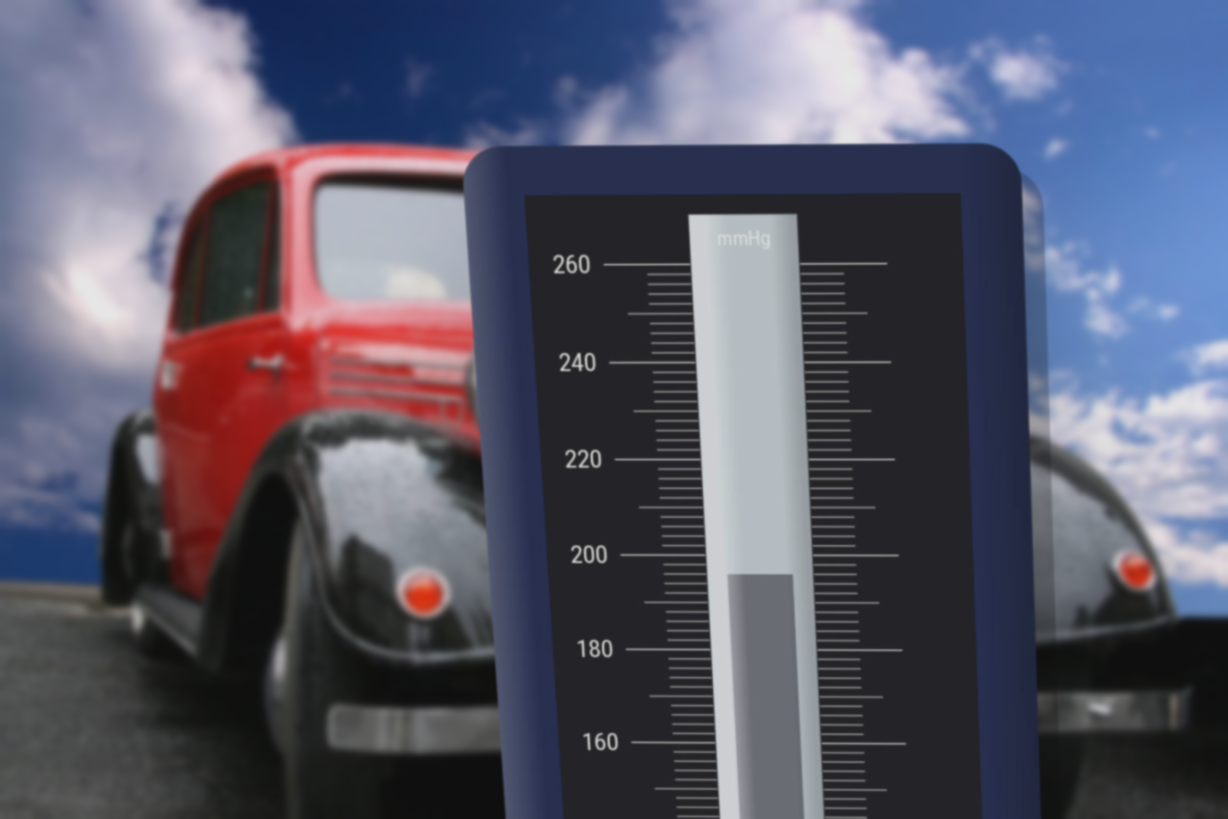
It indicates 196,mmHg
